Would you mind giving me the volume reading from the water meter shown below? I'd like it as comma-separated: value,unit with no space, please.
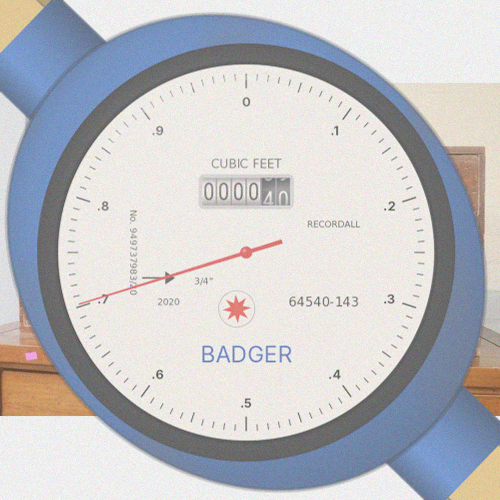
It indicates 39.70,ft³
